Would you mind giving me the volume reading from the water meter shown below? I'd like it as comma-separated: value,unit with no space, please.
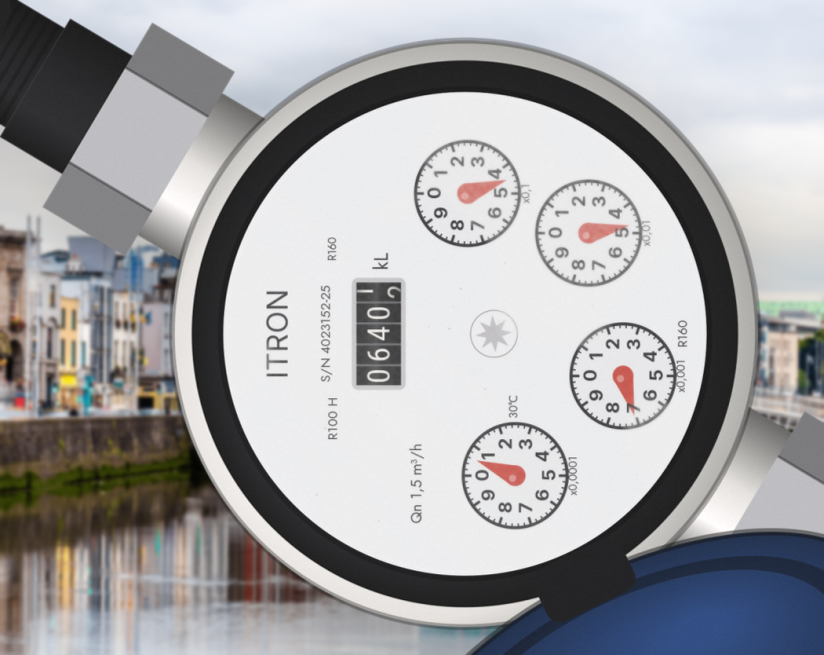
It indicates 6401.4470,kL
